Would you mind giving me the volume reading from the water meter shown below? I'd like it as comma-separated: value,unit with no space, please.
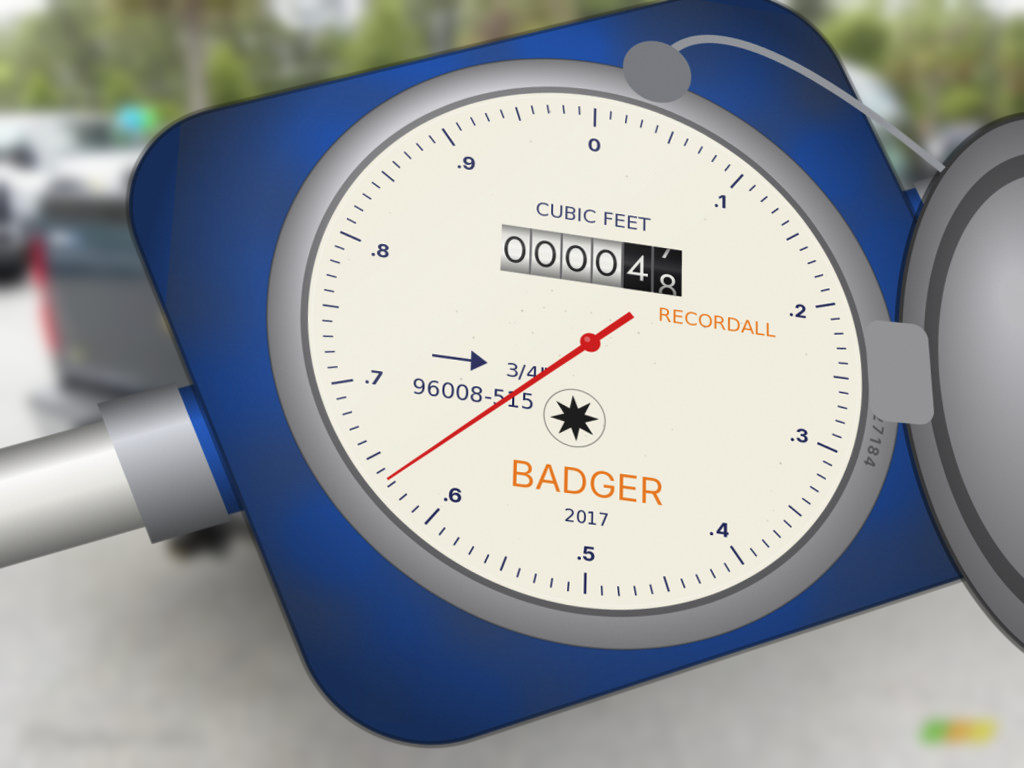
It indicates 47.63,ft³
